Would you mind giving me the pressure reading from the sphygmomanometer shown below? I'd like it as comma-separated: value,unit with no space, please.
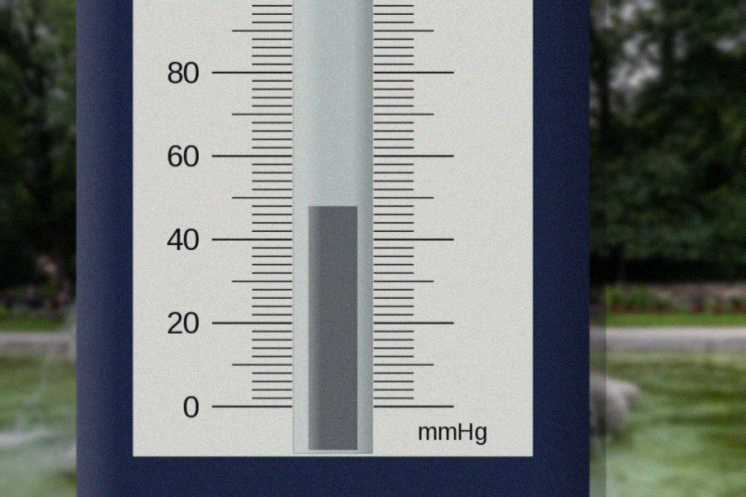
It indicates 48,mmHg
